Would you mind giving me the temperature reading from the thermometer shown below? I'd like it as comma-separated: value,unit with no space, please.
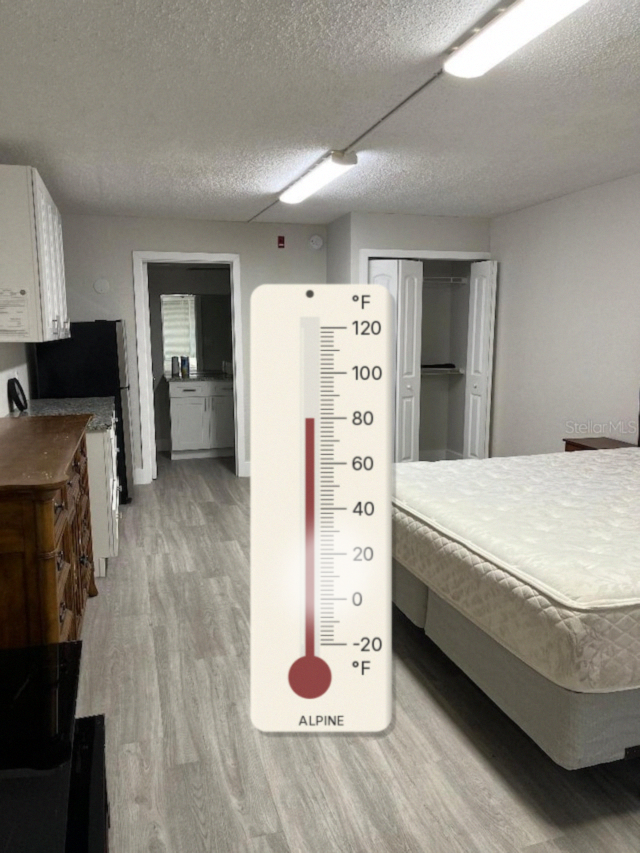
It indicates 80,°F
